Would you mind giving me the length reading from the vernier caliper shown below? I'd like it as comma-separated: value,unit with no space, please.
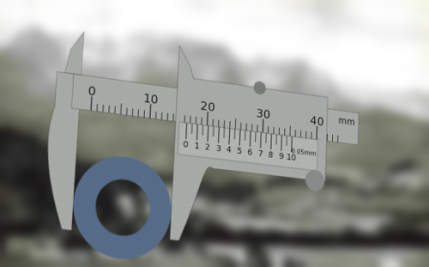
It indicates 16.4,mm
